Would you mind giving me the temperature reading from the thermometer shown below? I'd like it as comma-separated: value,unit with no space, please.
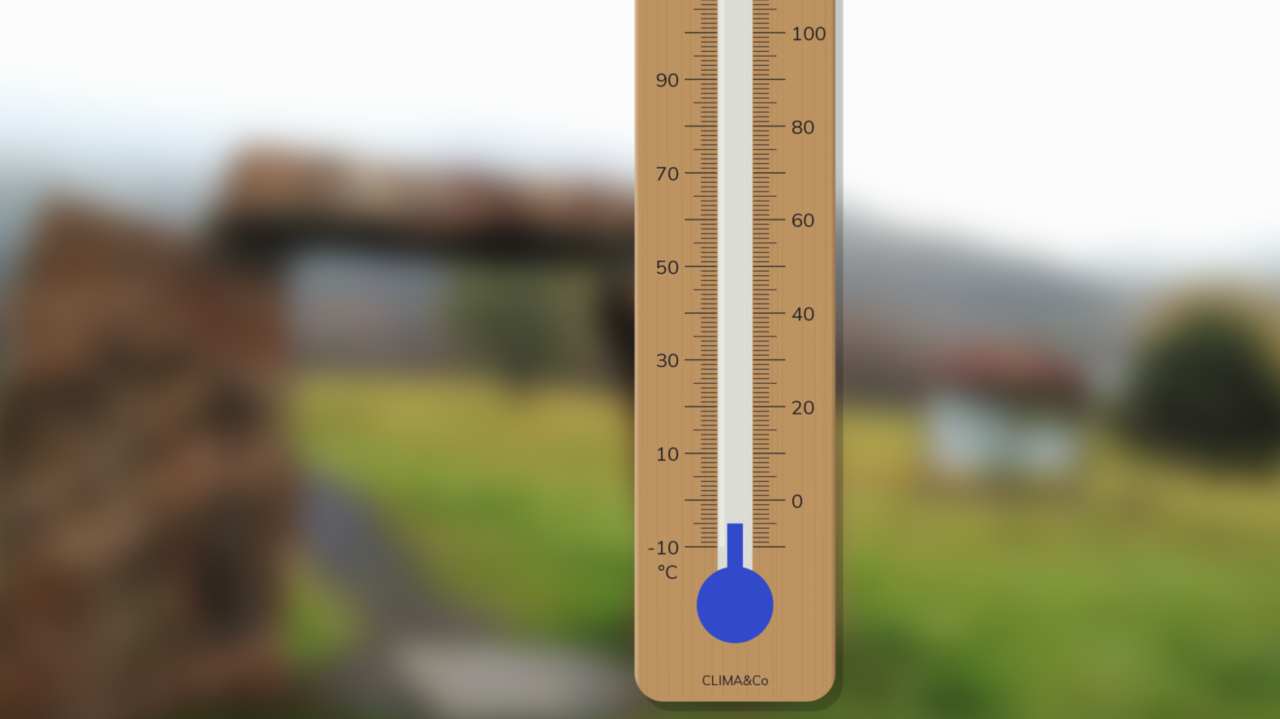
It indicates -5,°C
